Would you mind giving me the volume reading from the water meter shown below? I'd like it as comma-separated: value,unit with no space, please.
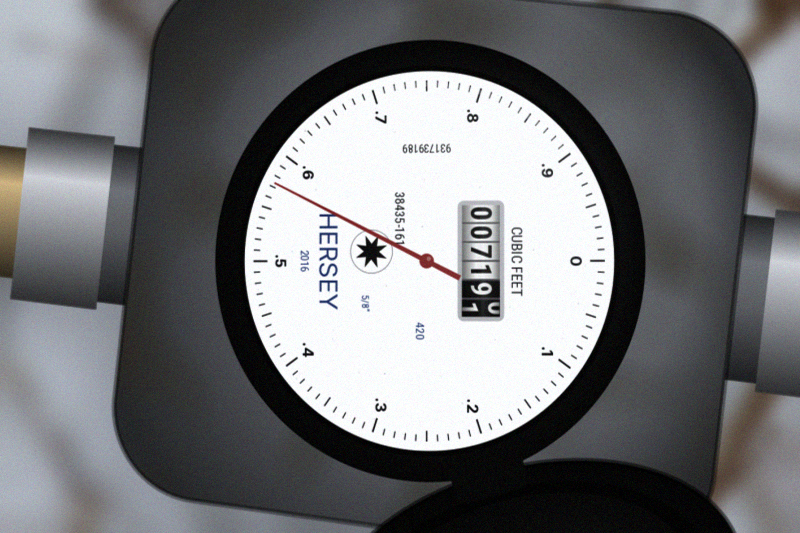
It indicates 7190.57,ft³
